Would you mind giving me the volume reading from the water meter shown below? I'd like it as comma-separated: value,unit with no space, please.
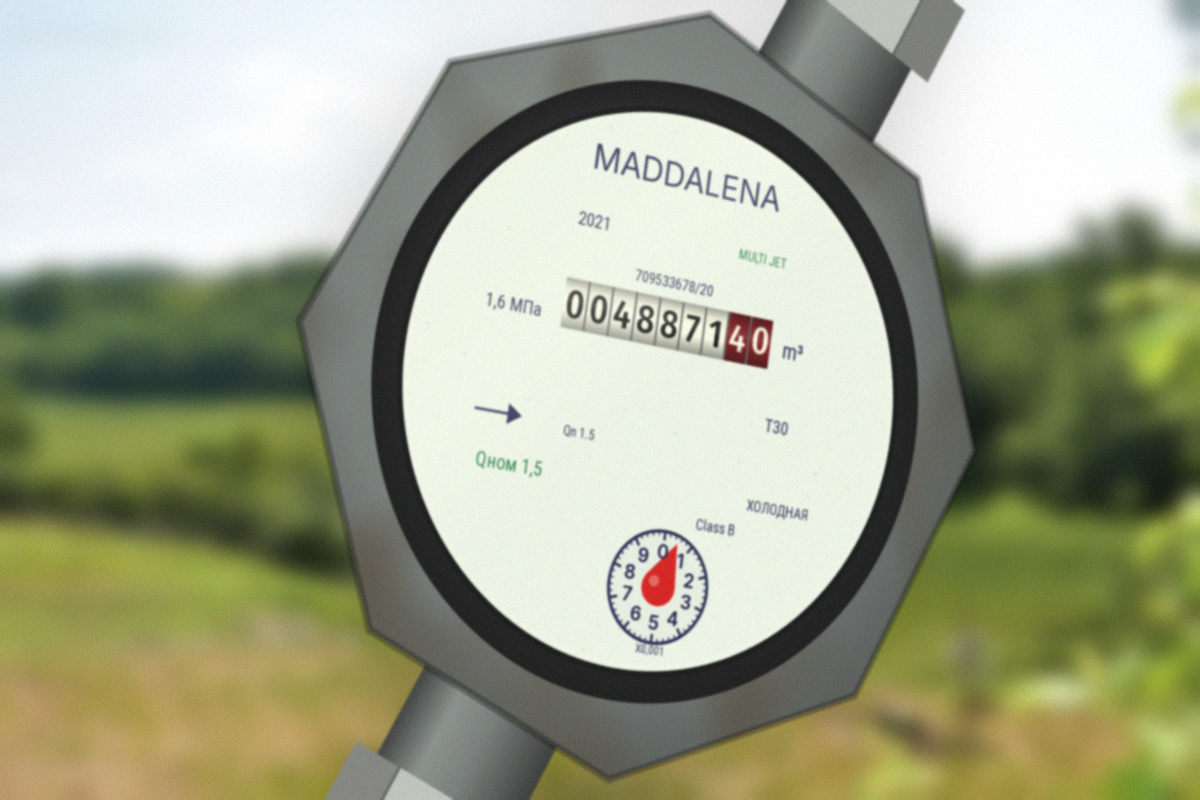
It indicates 48871.400,m³
